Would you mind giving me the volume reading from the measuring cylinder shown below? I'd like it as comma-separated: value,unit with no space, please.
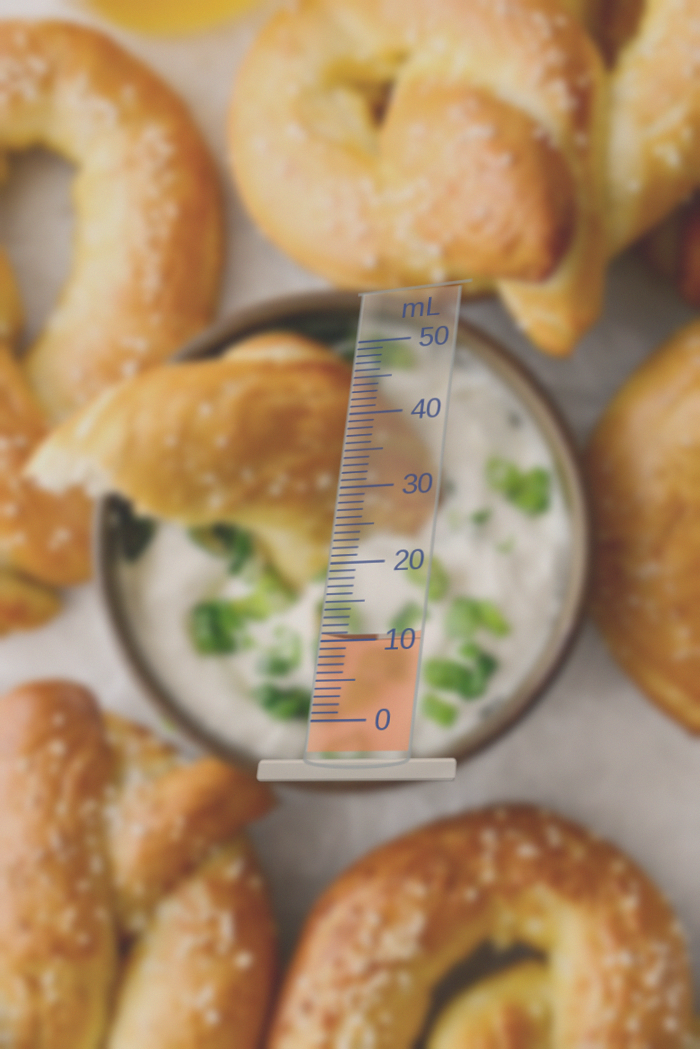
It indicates 10,mL
